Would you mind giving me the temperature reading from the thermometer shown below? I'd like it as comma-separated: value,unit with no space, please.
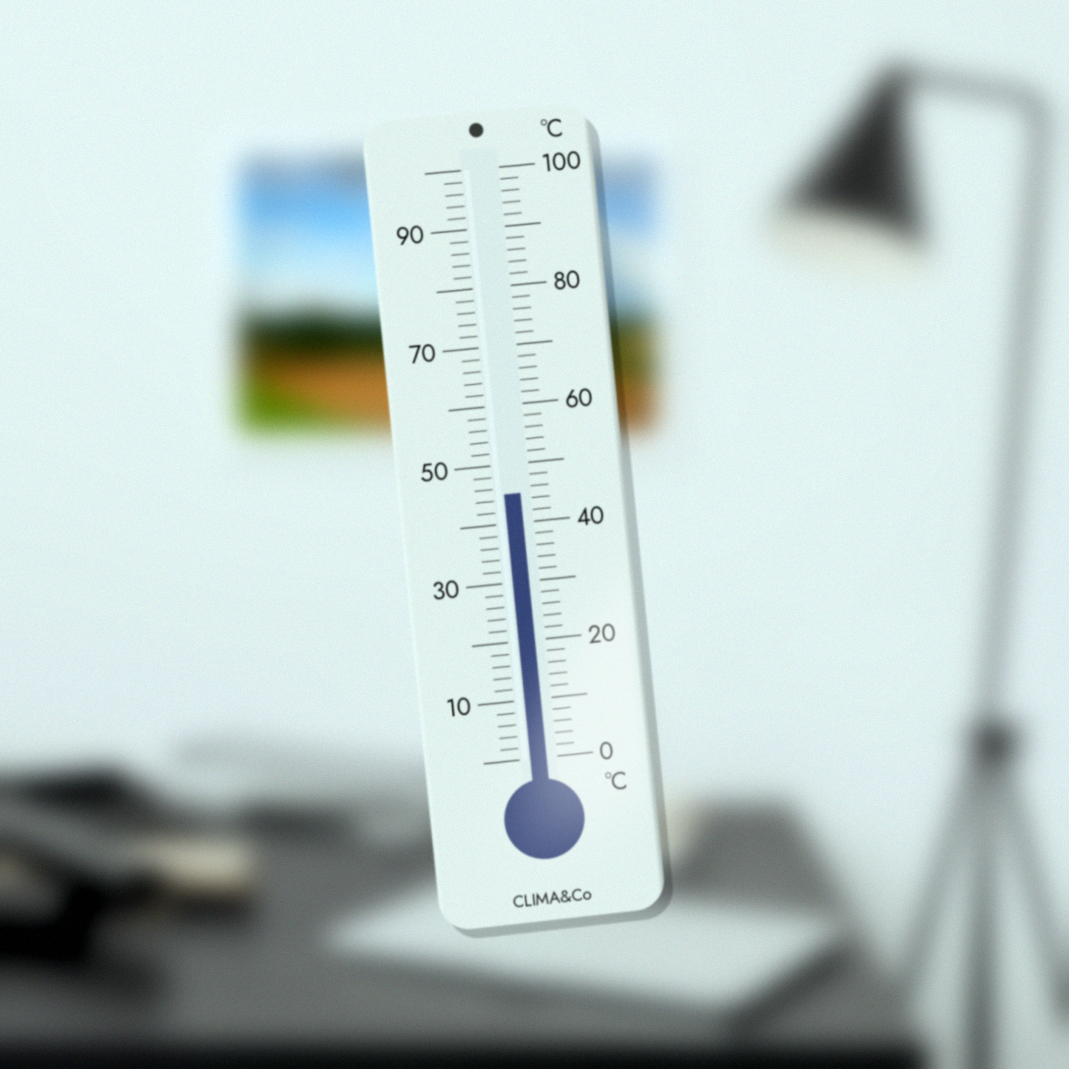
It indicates 45,°C
